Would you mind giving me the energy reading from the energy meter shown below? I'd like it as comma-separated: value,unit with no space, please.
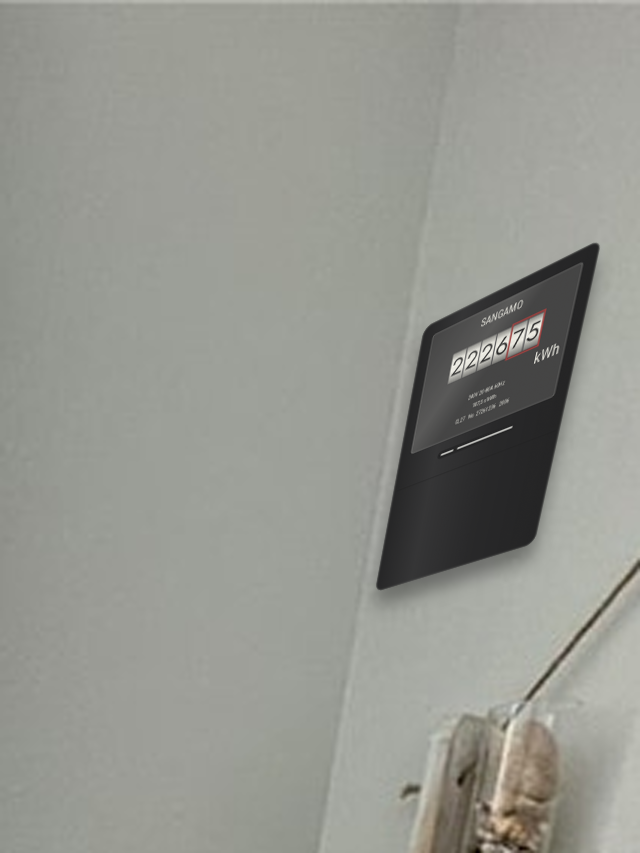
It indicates 2226.75,kWh
